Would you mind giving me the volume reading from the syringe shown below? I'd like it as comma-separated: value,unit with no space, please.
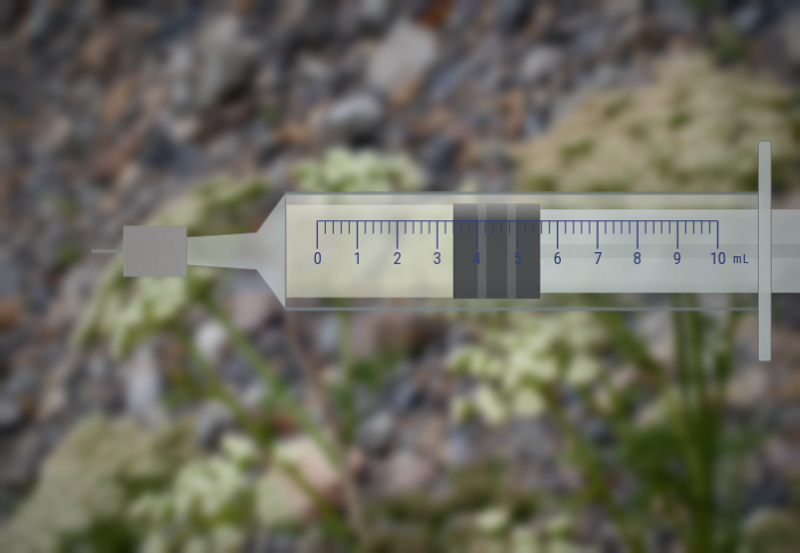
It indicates 3.4,mL
